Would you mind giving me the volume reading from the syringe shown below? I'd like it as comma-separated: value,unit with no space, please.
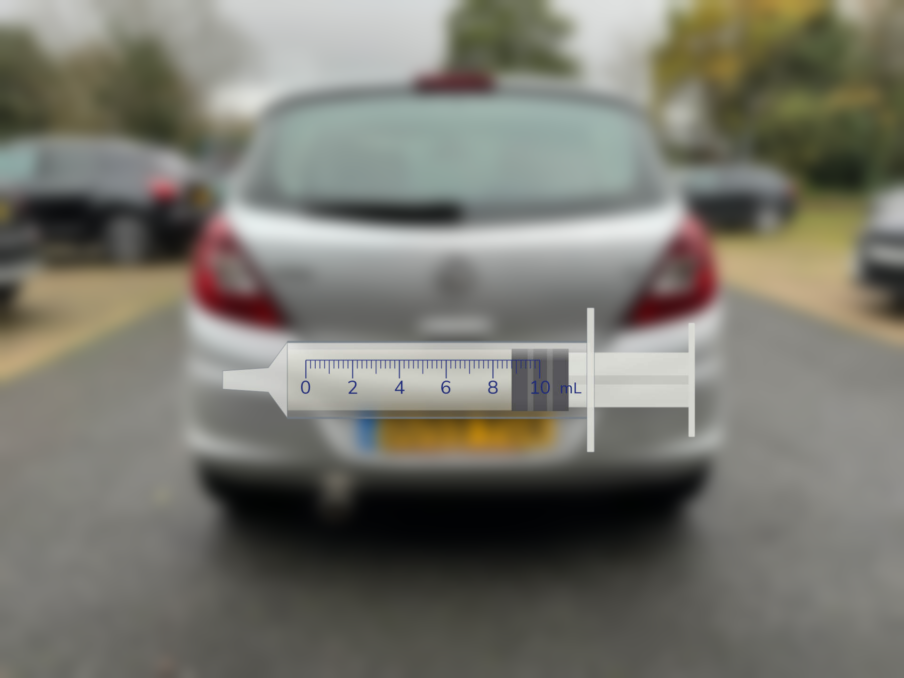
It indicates 8.8,mL
